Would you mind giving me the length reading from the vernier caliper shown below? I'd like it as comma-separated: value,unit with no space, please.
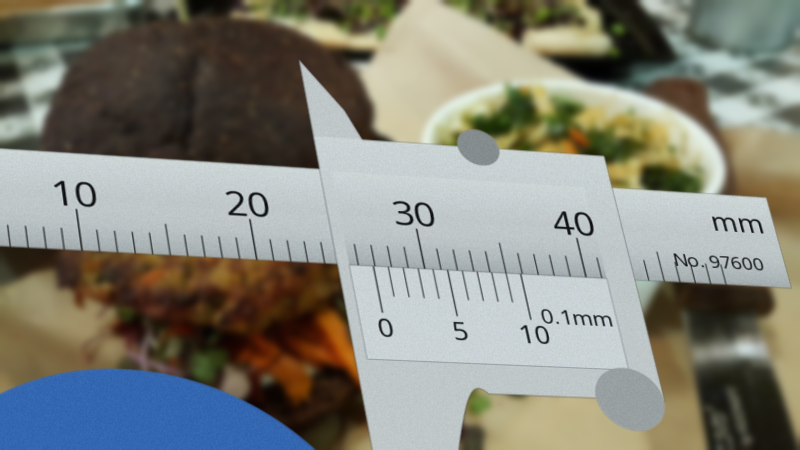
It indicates 26.9,mm
